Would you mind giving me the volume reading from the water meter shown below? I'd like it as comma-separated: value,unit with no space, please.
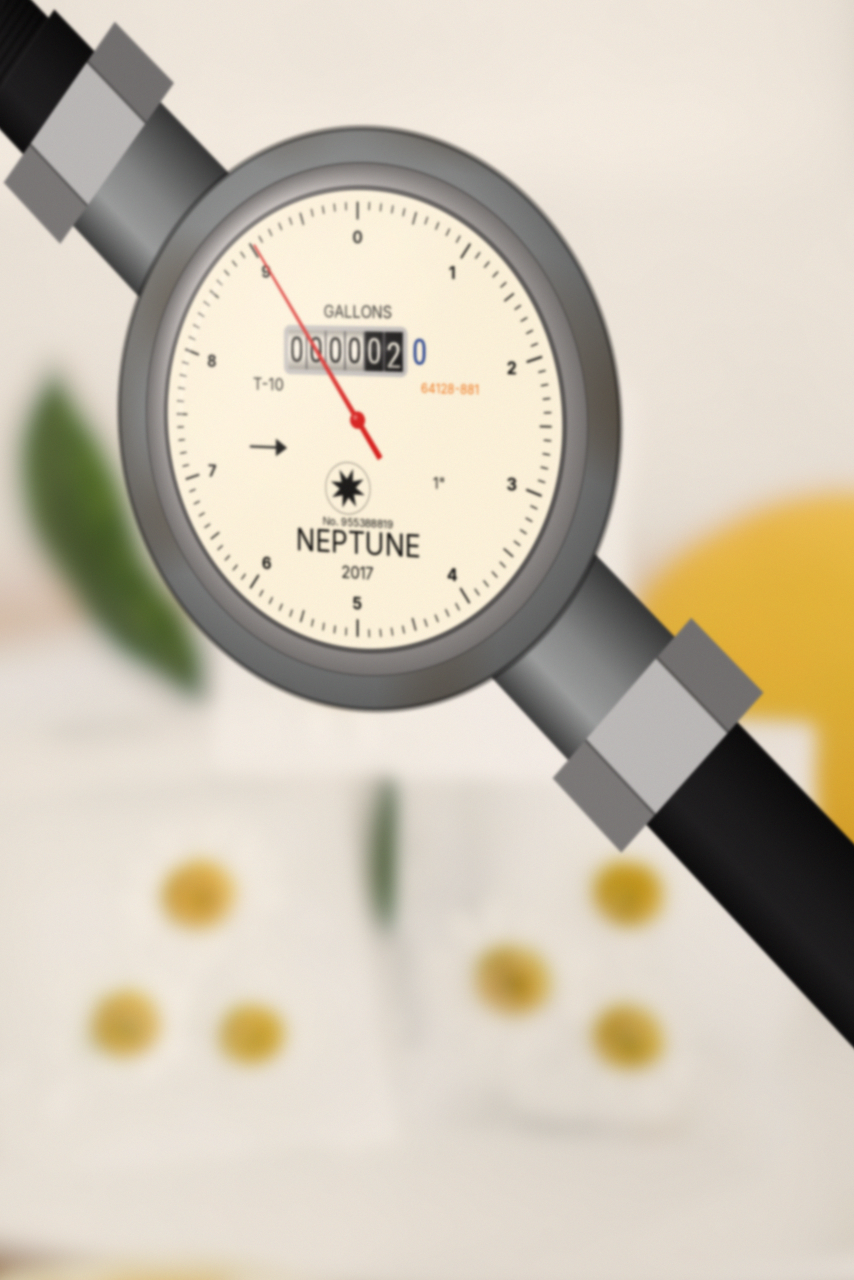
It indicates 19.0,gal
